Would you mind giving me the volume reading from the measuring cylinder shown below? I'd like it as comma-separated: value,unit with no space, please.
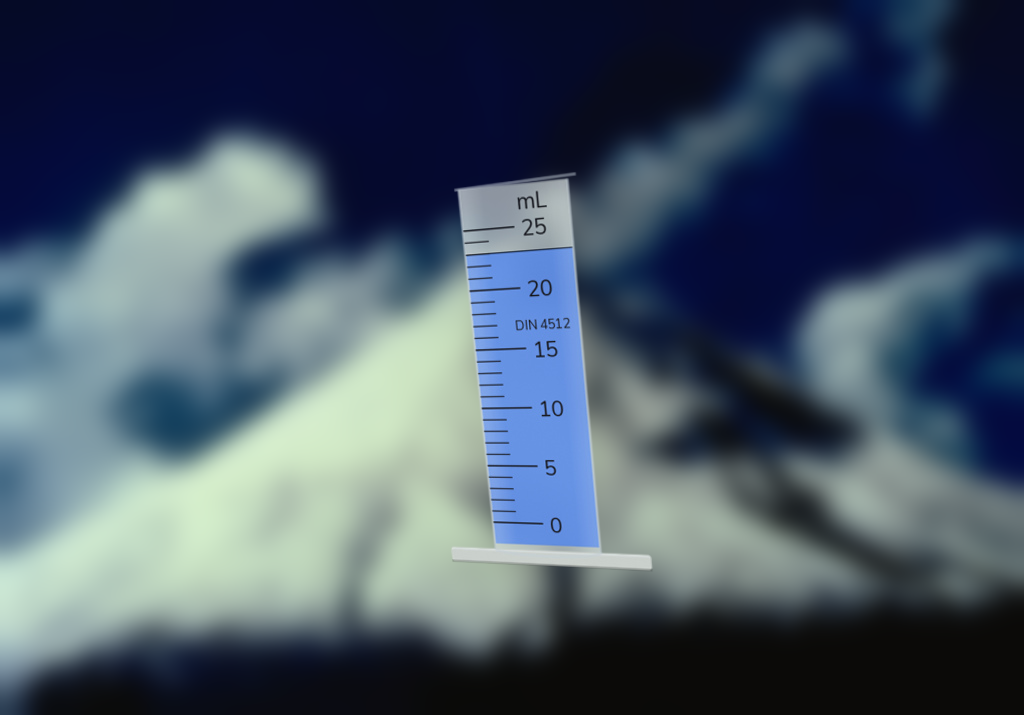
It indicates 23,mL
